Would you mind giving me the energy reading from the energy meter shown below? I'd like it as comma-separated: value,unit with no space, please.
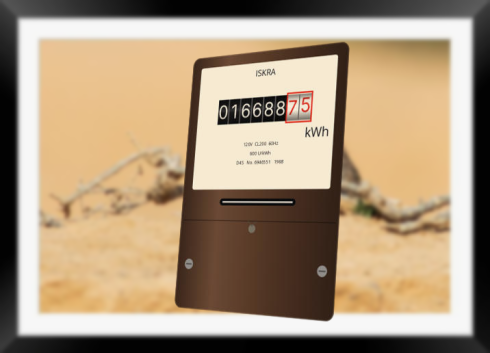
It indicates 16688.75,kWh
